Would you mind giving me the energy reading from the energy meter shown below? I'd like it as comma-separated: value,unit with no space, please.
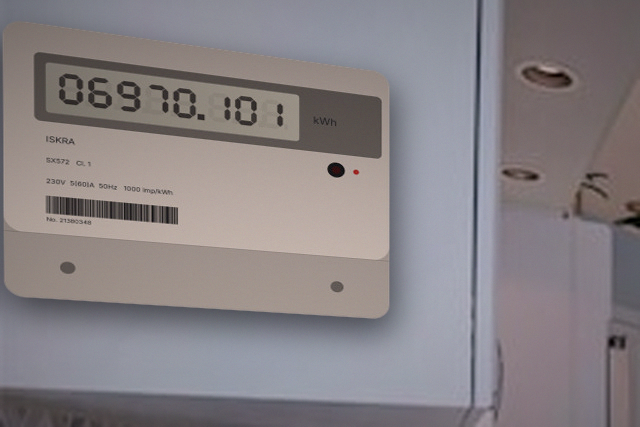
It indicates 6970.101,kWh
